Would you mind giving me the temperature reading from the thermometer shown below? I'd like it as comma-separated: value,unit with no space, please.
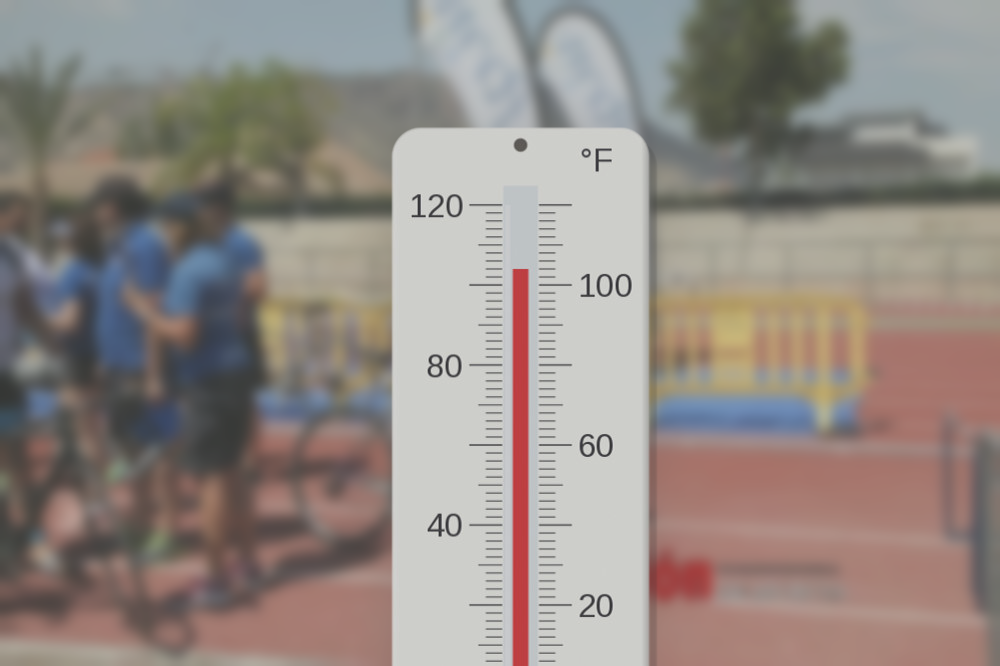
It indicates 104,°F
